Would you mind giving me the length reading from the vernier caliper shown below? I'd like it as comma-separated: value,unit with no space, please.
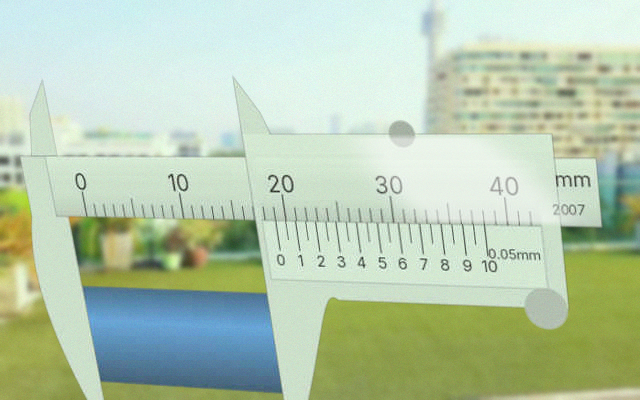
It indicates 19.0,mm
